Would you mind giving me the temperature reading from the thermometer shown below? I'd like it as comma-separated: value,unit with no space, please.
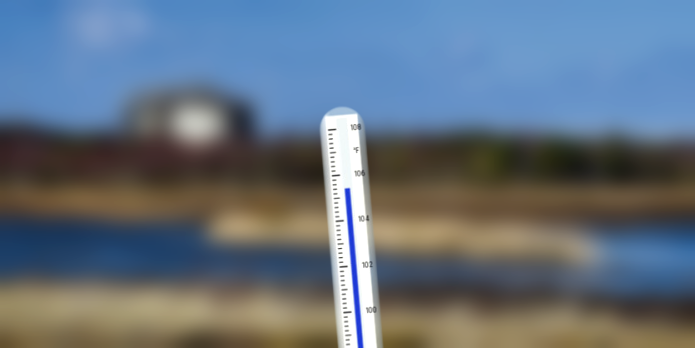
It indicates 105.4,°F
